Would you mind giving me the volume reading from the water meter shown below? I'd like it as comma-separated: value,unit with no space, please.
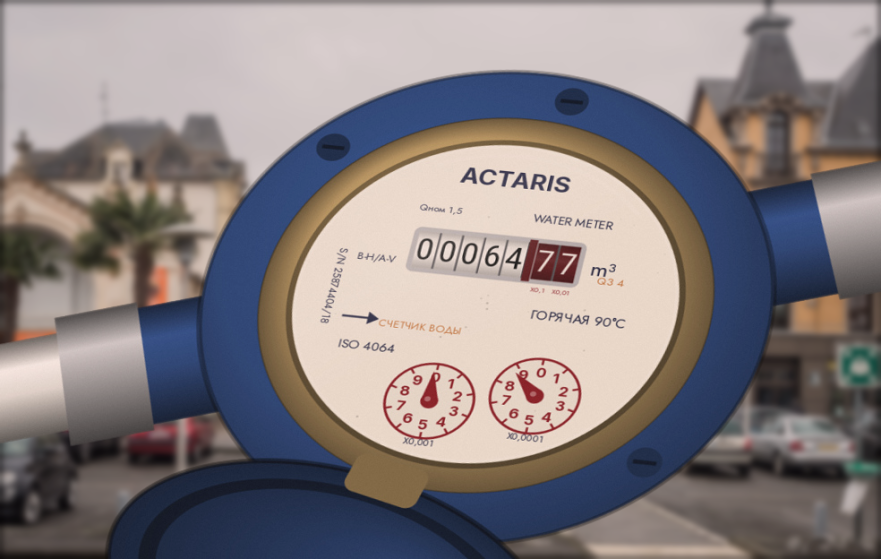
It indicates 64.7698,m³
